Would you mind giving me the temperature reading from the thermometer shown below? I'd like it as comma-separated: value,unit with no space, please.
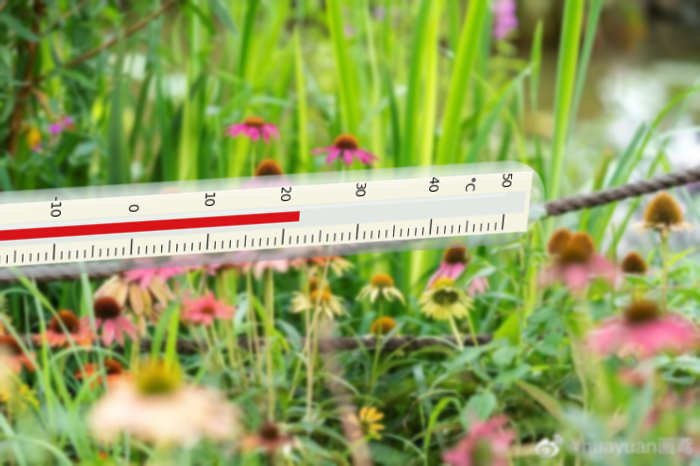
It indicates 22,°C
